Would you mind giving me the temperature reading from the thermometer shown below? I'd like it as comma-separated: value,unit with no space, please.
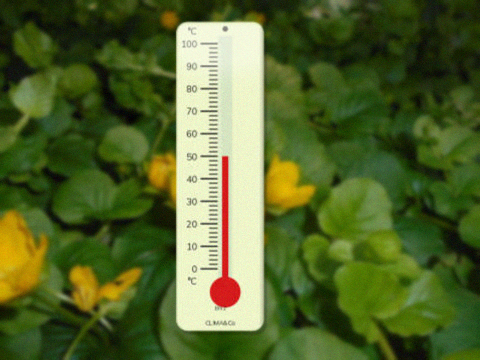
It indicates 50,°C
